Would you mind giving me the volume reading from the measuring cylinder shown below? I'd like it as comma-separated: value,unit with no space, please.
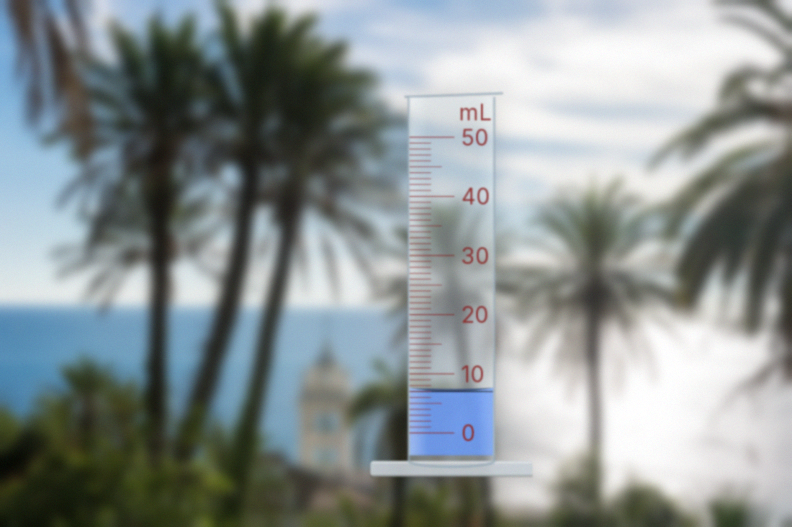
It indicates 7,mL
